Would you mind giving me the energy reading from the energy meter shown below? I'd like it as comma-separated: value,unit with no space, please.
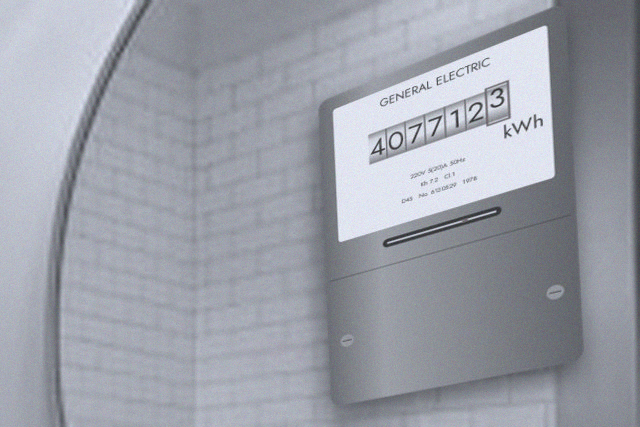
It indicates 407712.3,kWh
